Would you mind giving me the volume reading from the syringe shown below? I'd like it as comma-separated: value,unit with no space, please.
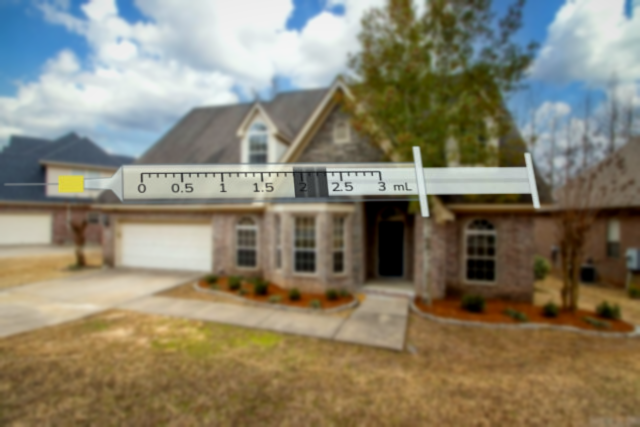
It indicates 1.9,mL
